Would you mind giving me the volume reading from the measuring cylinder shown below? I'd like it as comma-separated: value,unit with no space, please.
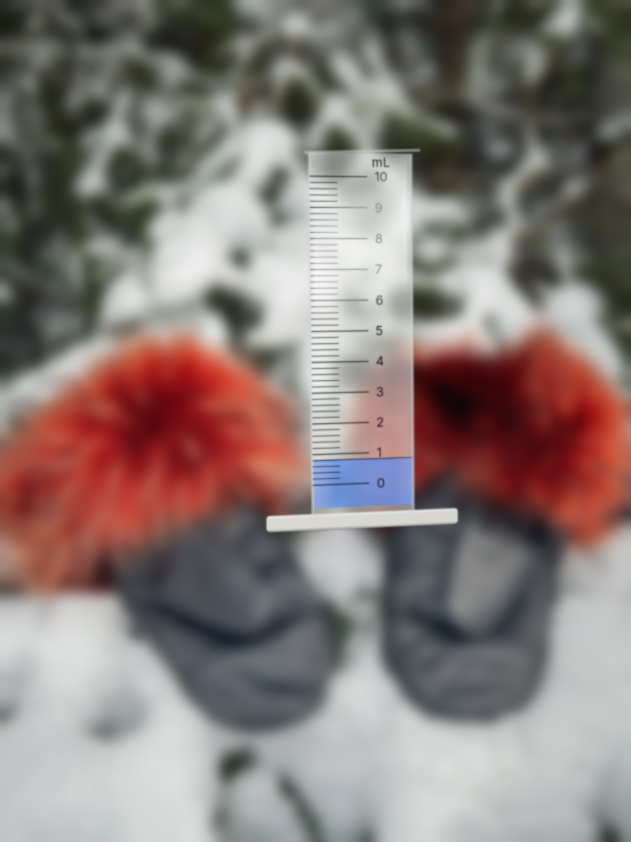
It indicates 0.8,mL
